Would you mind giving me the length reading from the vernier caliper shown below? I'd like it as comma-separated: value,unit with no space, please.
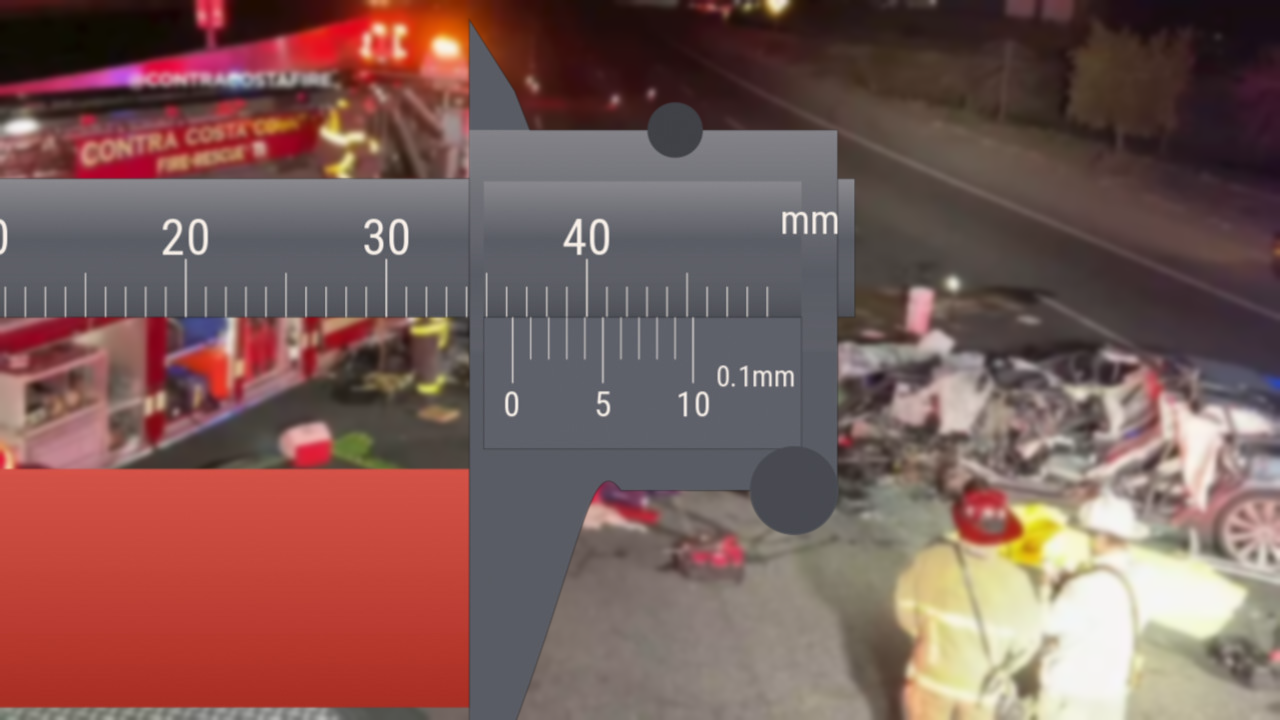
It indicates 36.3,mm
